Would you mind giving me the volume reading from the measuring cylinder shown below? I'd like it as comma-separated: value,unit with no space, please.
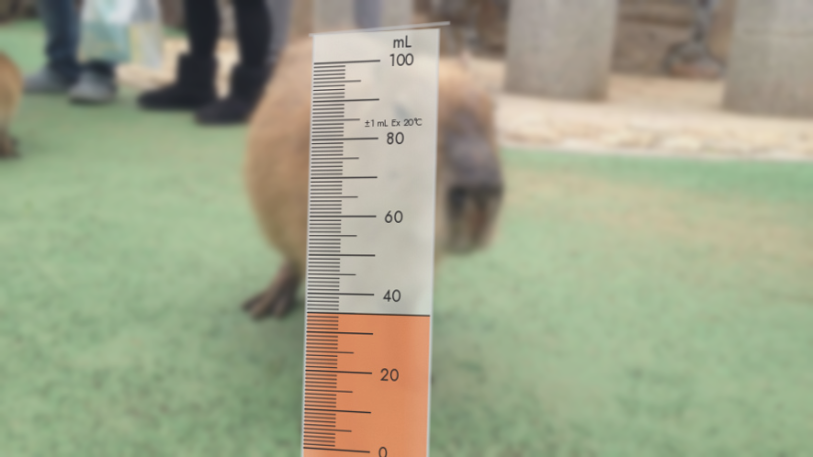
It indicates 35,mL
